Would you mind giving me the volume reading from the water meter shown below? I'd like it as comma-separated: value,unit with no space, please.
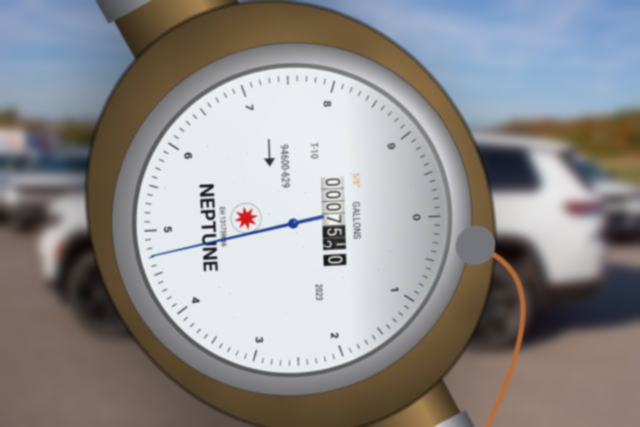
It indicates 7514.7,gal
